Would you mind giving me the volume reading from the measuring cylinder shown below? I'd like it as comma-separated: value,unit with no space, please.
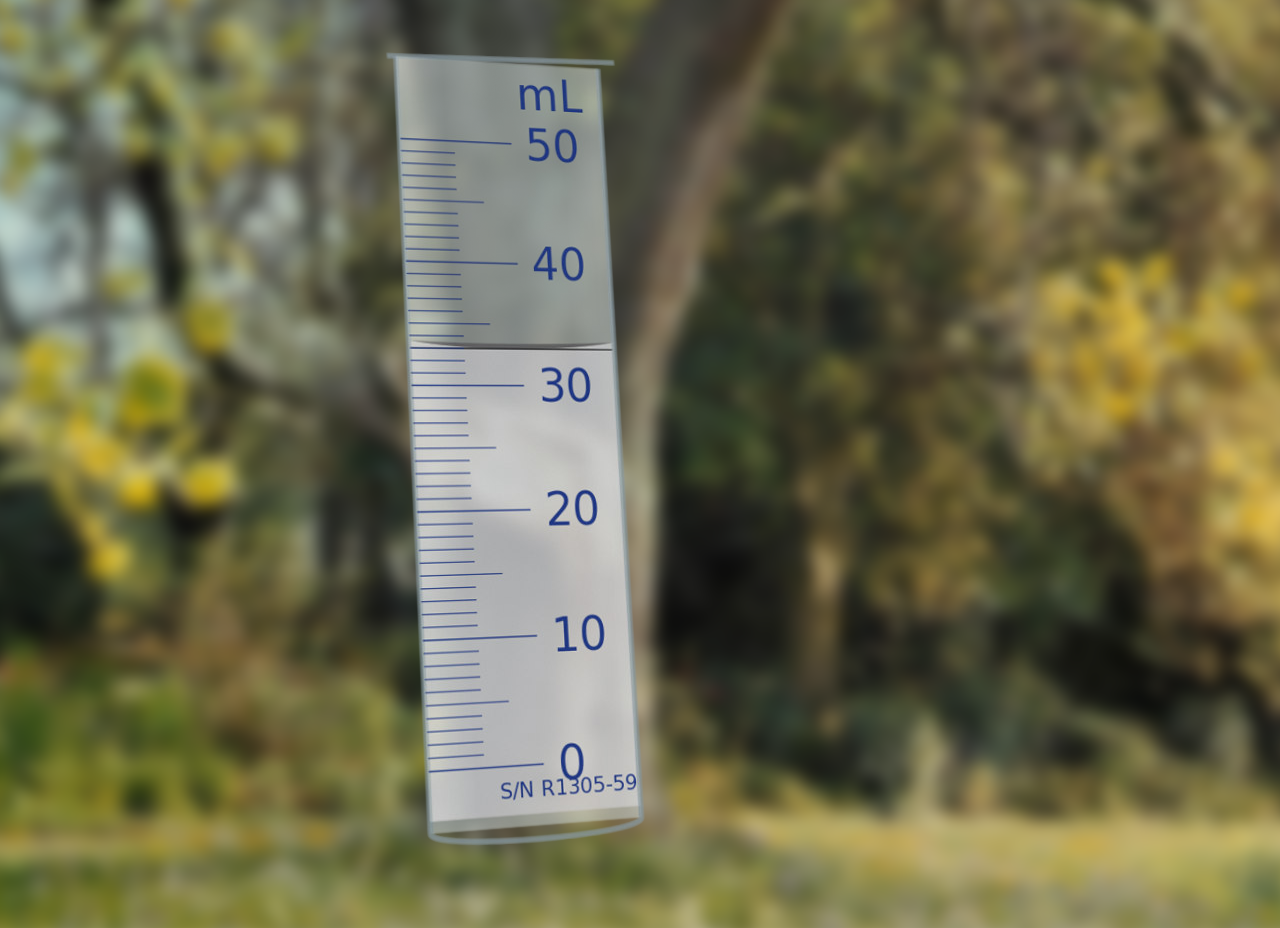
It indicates 33,mL
